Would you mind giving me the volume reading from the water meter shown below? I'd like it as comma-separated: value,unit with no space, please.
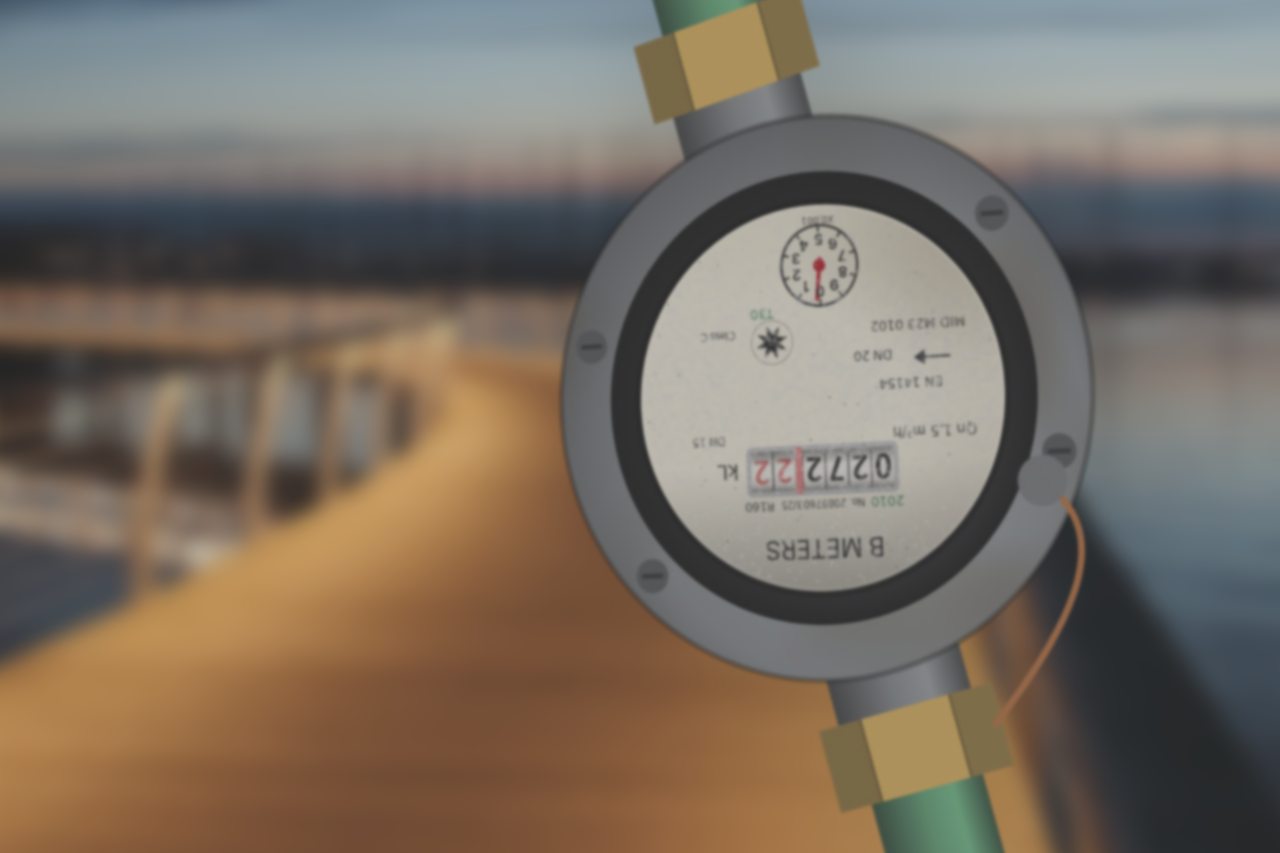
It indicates 272.220,kL
